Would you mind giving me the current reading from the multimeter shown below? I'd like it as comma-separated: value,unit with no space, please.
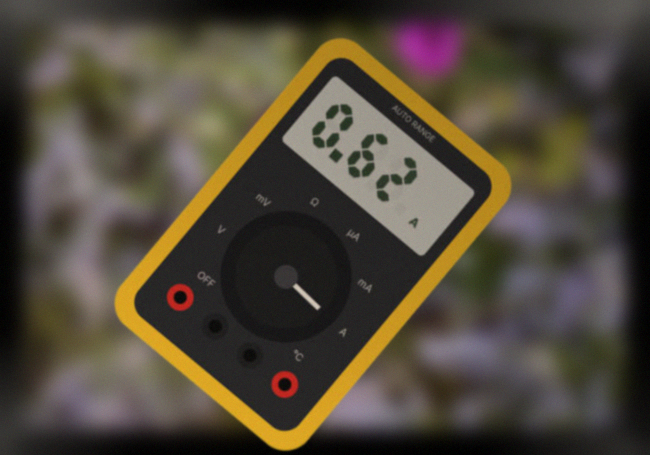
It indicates 0.62,A
